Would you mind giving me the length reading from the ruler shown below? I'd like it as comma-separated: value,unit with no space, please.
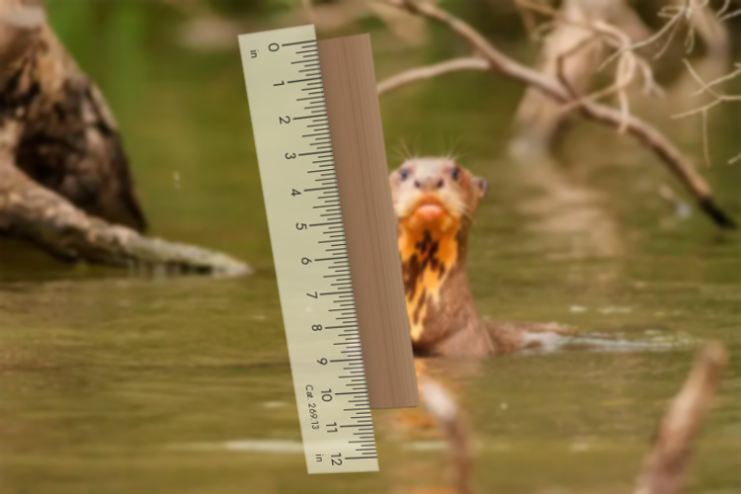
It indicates 10.5,in
